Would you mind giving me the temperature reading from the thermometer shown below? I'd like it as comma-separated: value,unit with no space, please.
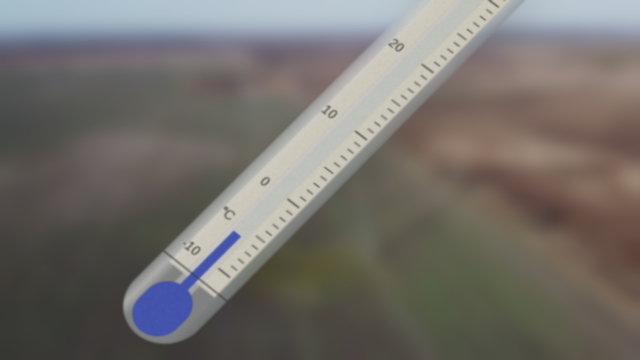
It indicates -6,°C
